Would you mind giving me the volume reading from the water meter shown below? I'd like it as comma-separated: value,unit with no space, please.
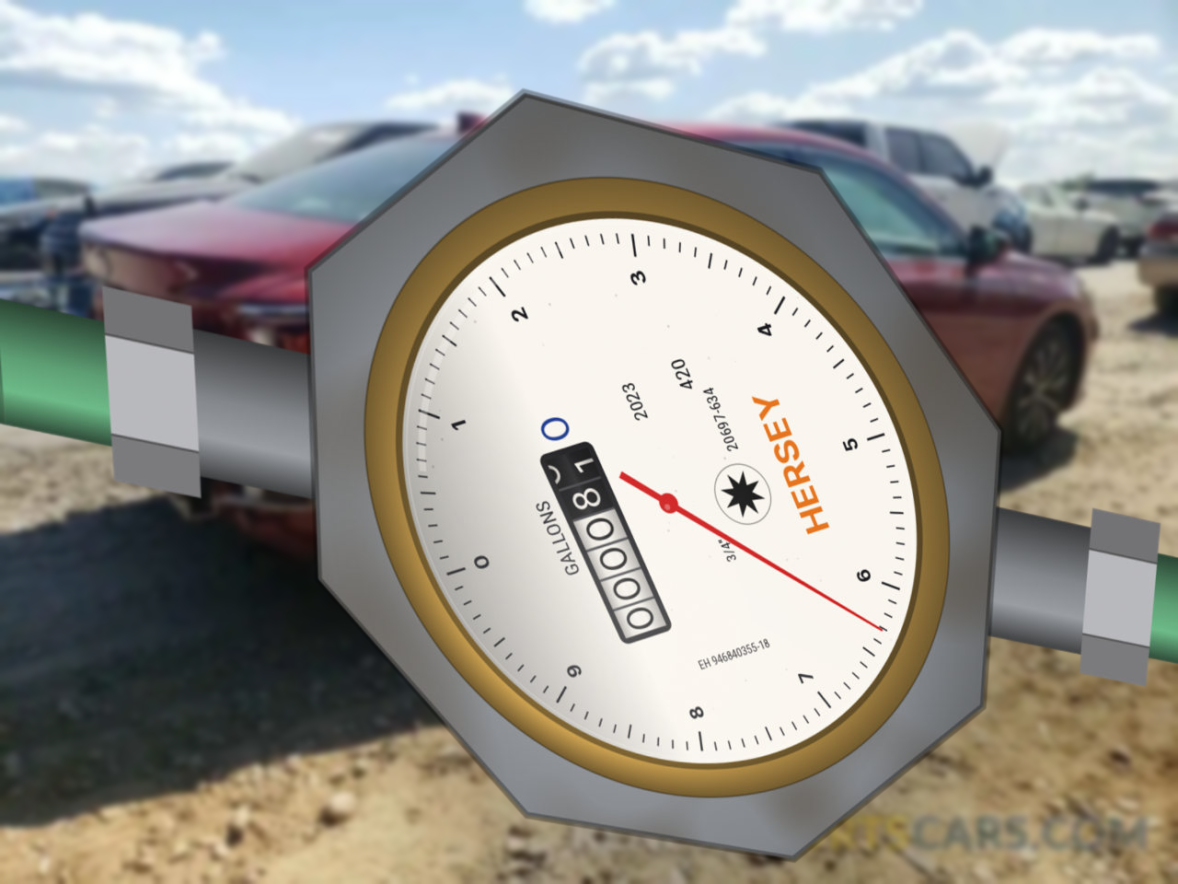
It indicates 806.3,gal
